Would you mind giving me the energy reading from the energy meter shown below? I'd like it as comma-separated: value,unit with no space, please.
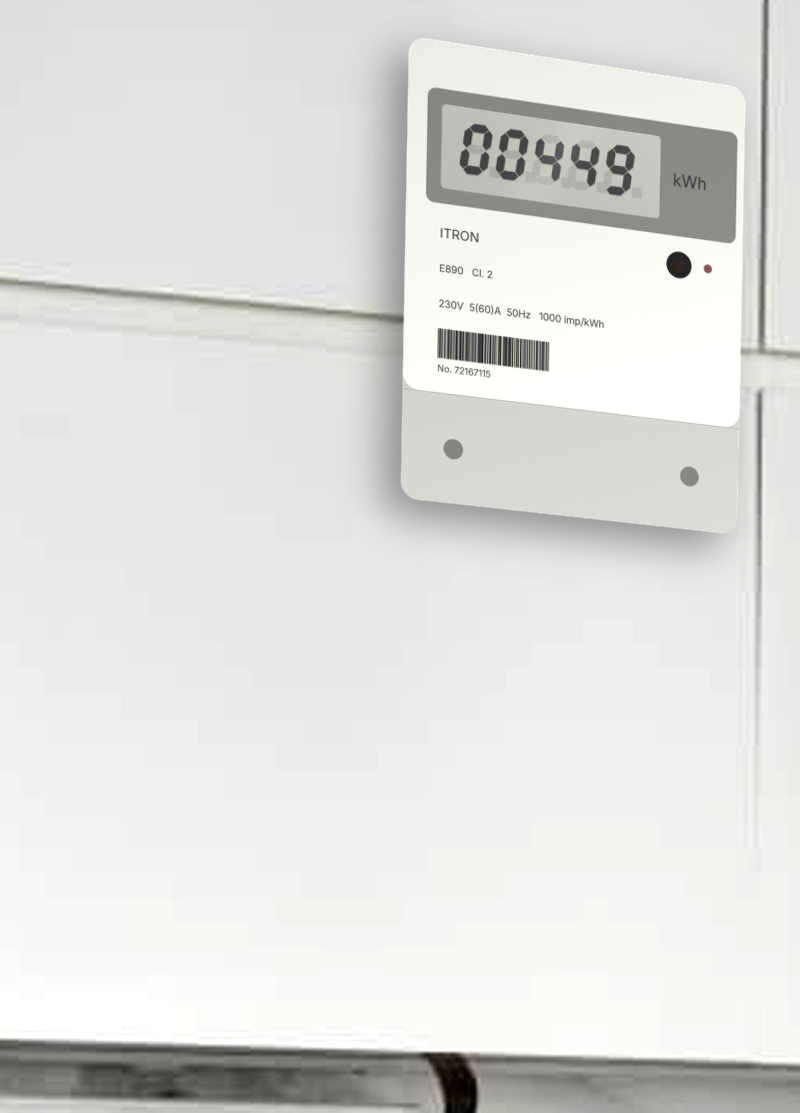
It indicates 449,kWh
